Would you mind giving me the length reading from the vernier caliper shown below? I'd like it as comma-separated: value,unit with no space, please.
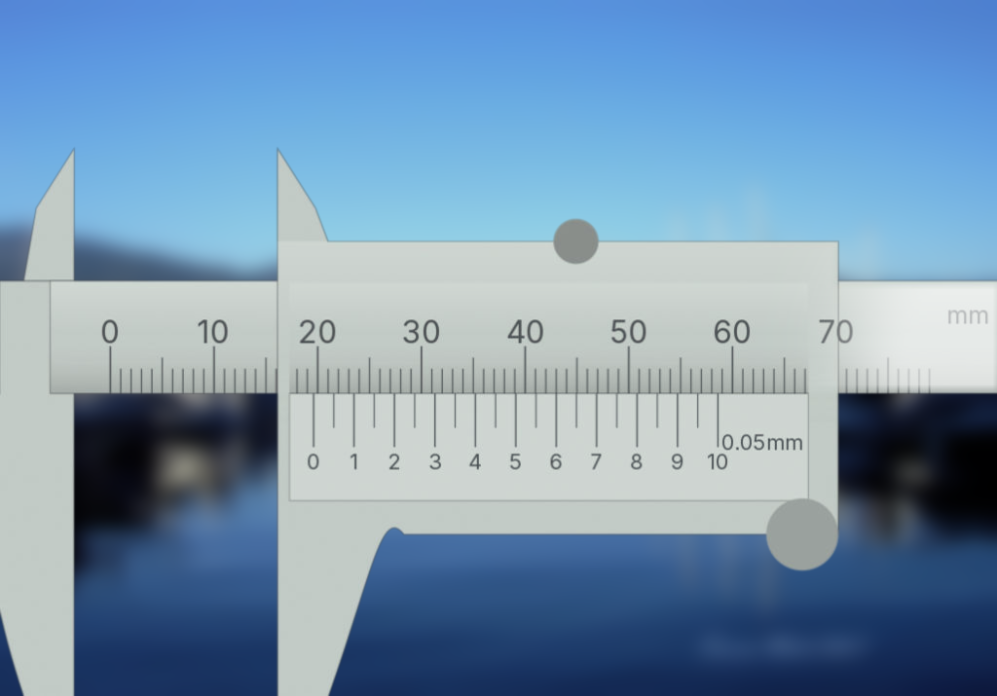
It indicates 19.6,mm
